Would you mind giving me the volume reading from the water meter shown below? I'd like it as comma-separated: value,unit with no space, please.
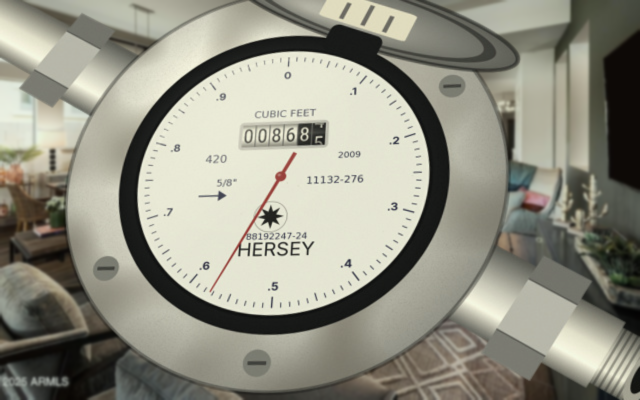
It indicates 8684.57,ft³
